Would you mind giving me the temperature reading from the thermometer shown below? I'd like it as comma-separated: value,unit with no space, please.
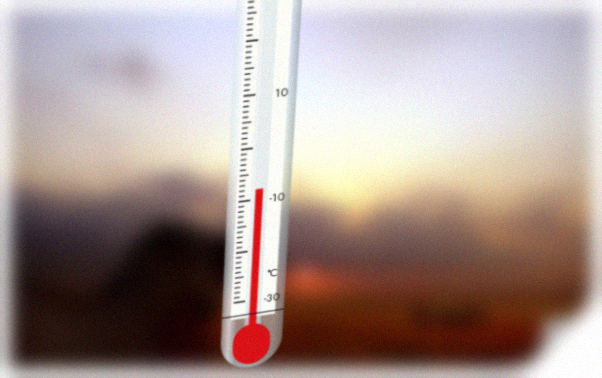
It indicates -8,°C
